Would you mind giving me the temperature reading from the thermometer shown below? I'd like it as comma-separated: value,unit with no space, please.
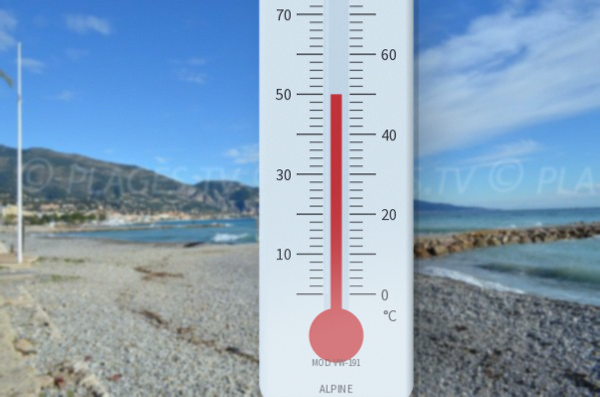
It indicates 50,°C
